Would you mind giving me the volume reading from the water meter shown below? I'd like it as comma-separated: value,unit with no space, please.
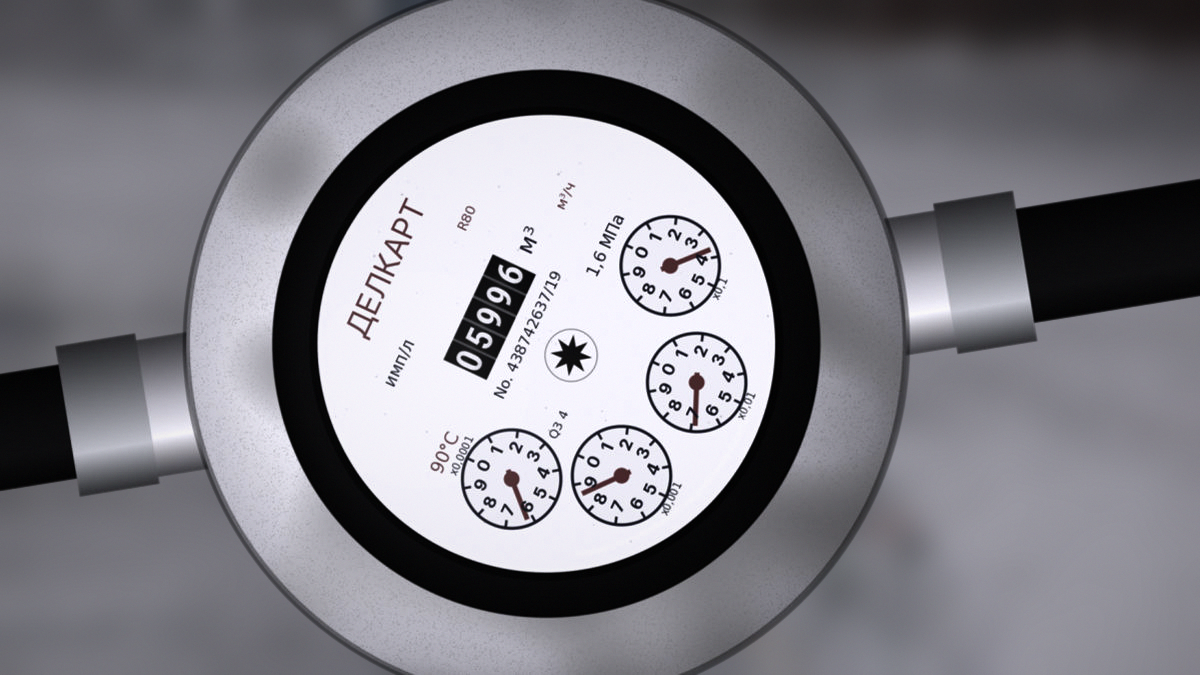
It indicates 5996.3686,m³
